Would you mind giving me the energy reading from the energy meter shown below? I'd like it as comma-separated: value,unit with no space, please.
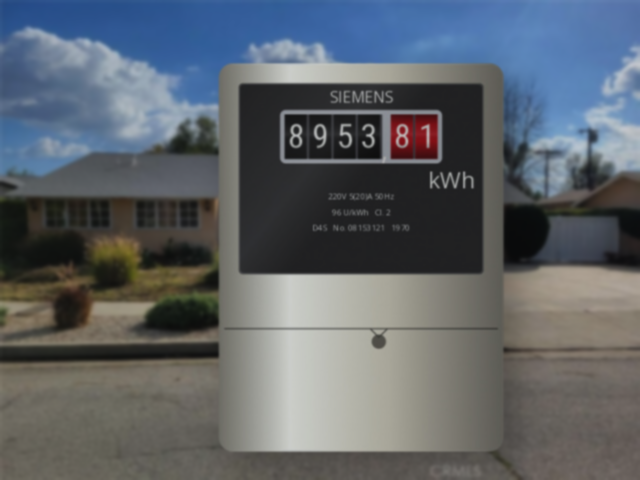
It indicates 8953.81,kWh
